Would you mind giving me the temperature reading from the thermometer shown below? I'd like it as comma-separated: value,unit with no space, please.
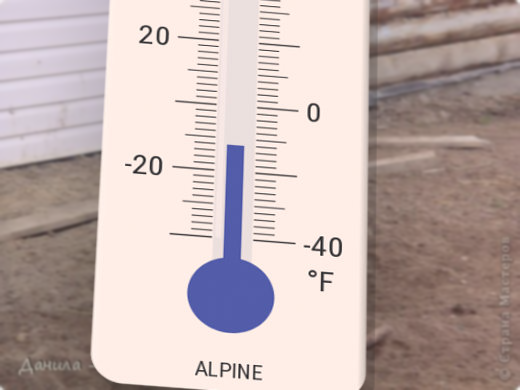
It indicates -12,°F
